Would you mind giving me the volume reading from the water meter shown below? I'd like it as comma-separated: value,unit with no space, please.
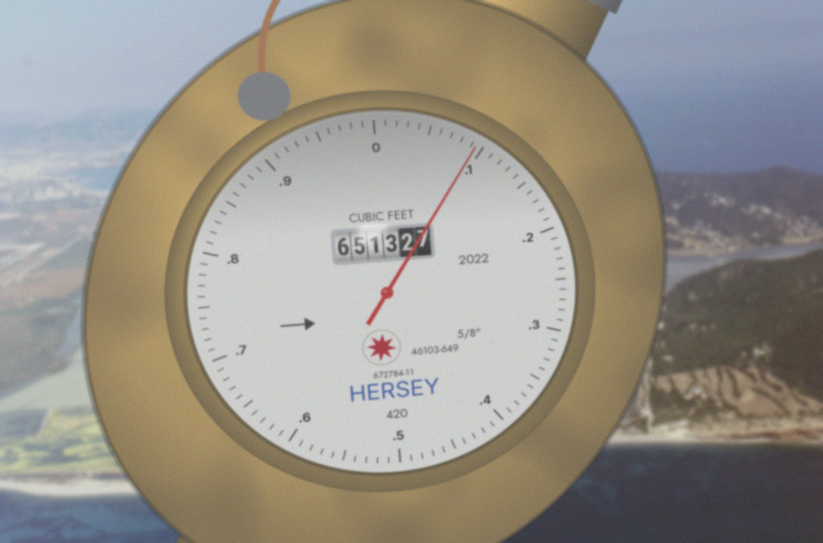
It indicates 651327.09,ft³
